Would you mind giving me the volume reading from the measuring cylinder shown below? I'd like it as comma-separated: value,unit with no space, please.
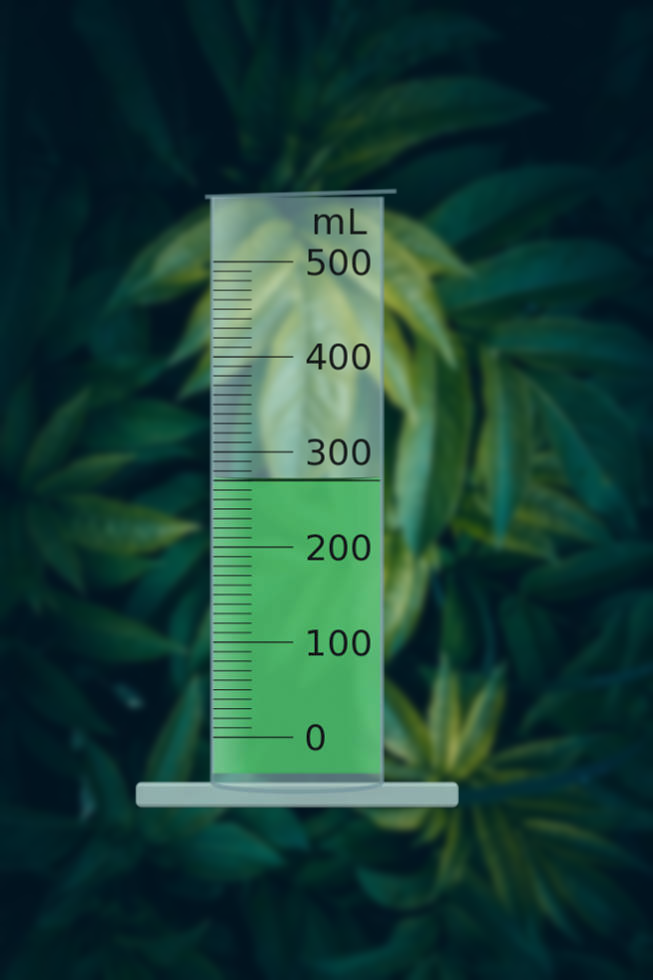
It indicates 270,mL
